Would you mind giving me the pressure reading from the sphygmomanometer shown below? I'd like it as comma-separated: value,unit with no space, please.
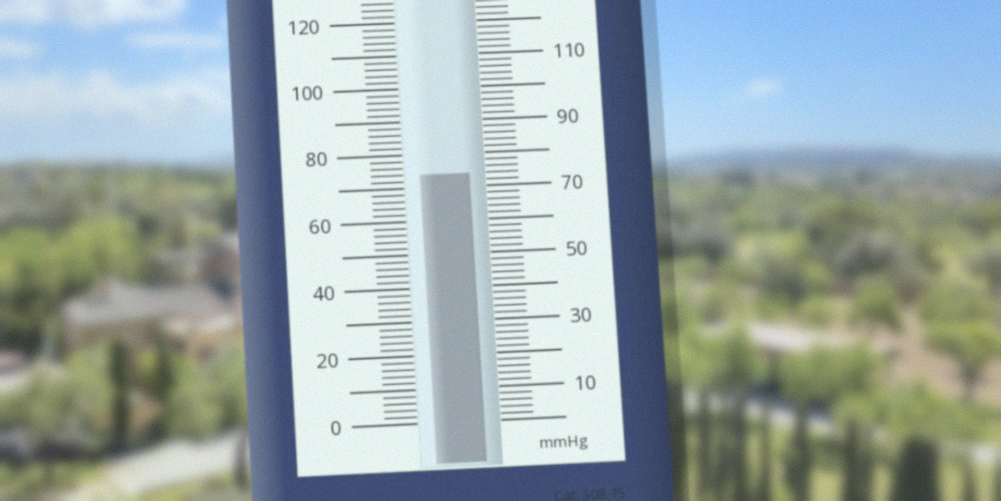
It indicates 74,mmHg
